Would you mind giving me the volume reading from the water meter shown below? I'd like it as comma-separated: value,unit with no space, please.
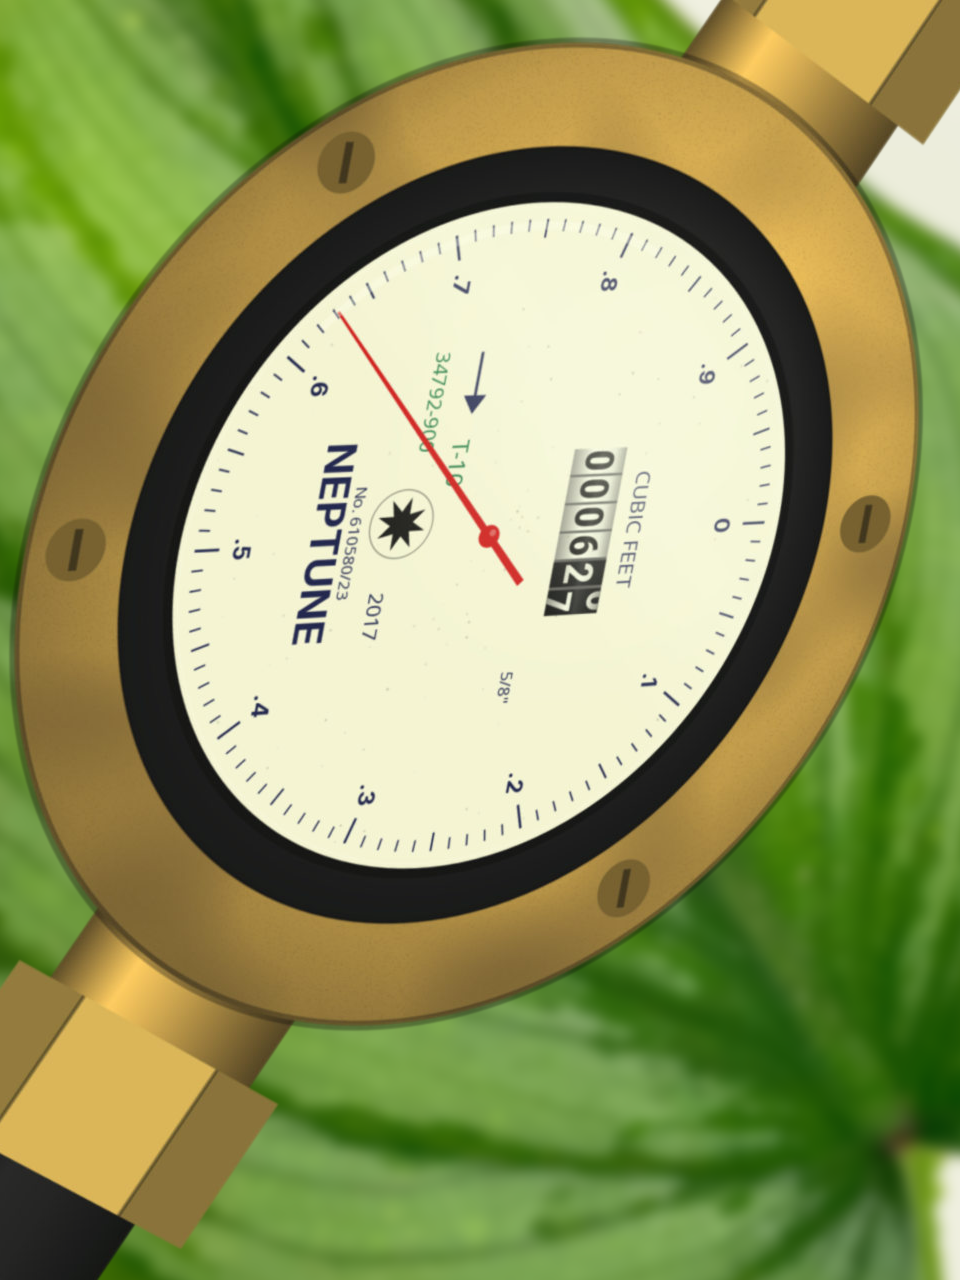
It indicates 626.63,ft³
